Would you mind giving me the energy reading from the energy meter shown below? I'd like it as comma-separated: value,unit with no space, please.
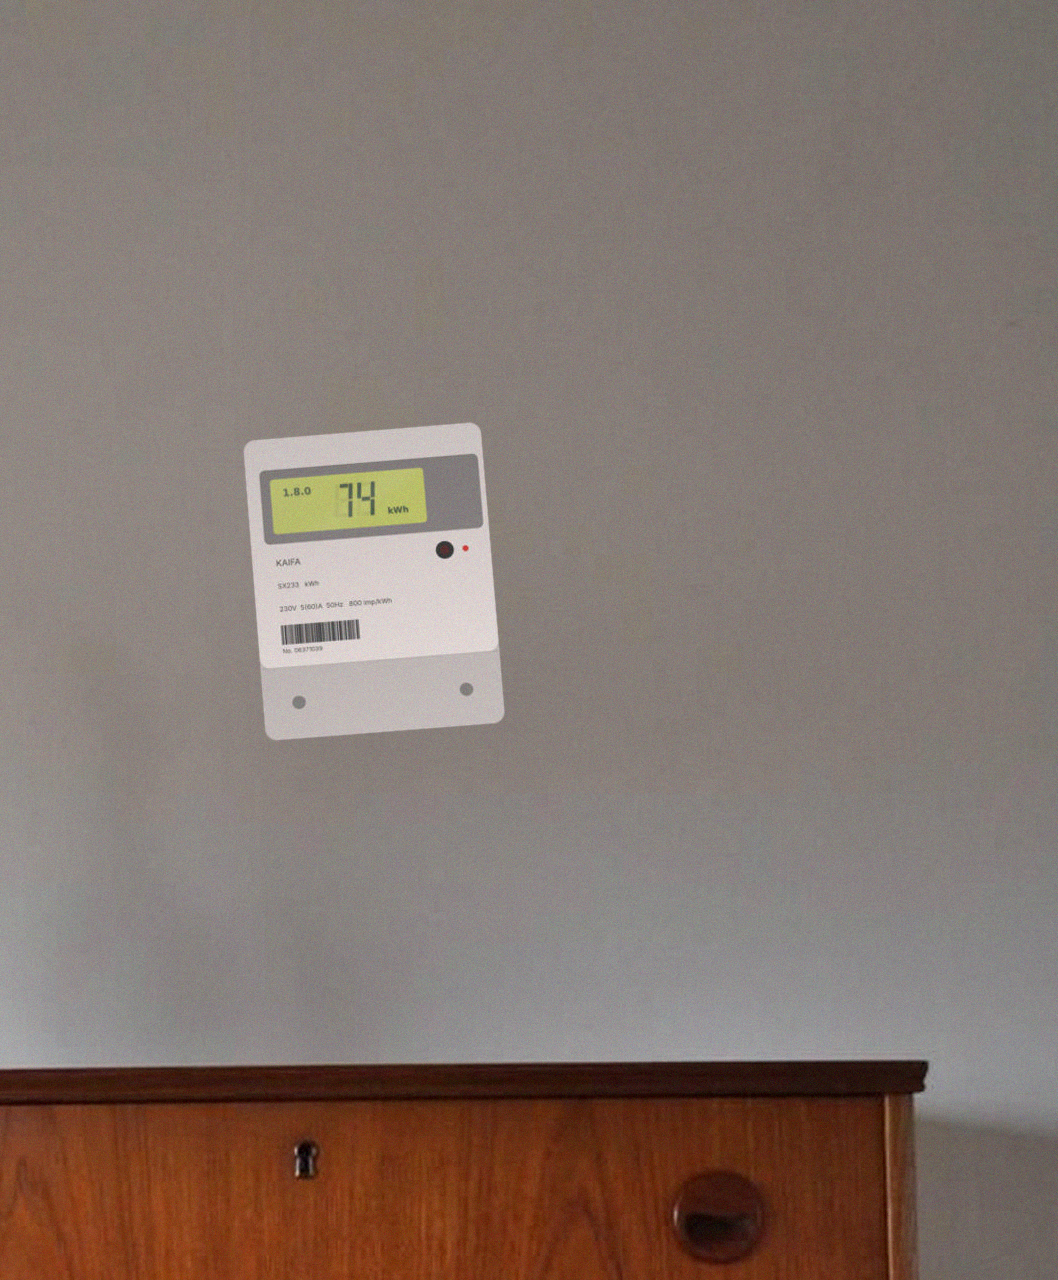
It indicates 74,kWh
